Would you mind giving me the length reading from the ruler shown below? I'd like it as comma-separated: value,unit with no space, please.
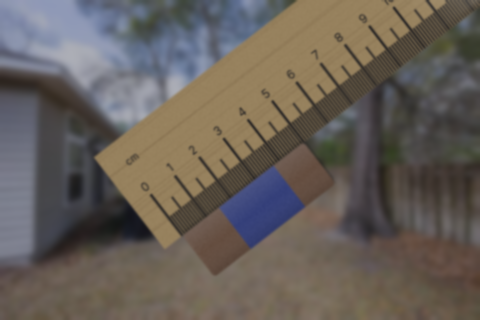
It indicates 5,cm
